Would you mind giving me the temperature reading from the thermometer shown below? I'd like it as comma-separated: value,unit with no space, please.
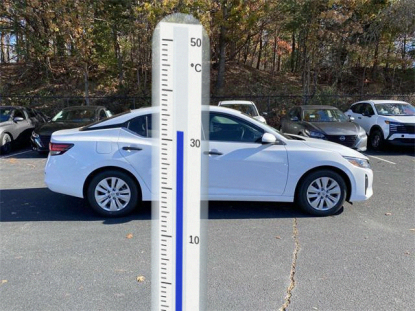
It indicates 32,°C
